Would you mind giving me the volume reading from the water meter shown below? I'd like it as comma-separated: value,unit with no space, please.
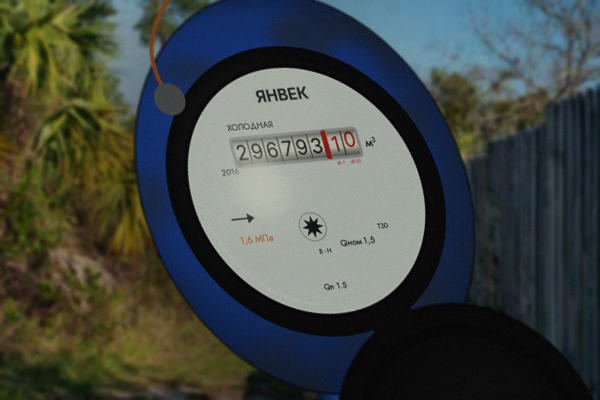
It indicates 296793.10,m³
